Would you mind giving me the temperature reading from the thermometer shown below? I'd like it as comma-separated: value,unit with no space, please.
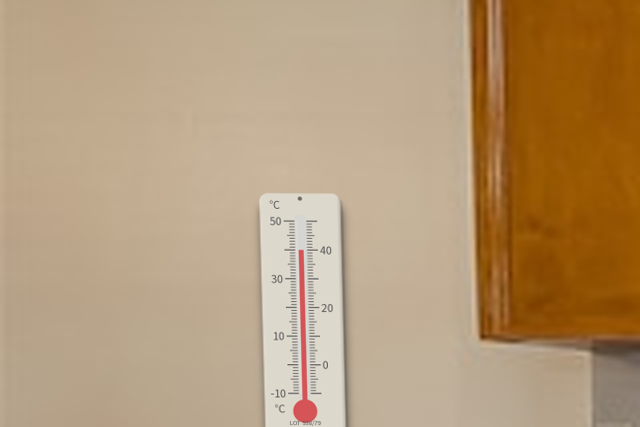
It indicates 40,°C
